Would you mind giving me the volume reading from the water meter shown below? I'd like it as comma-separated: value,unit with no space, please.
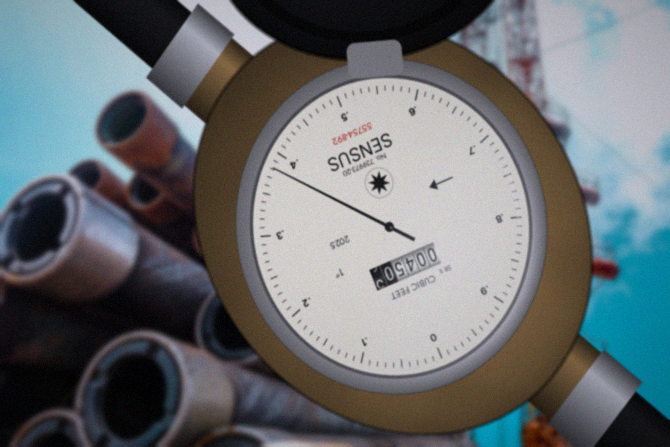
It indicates 4505.38,ft³
